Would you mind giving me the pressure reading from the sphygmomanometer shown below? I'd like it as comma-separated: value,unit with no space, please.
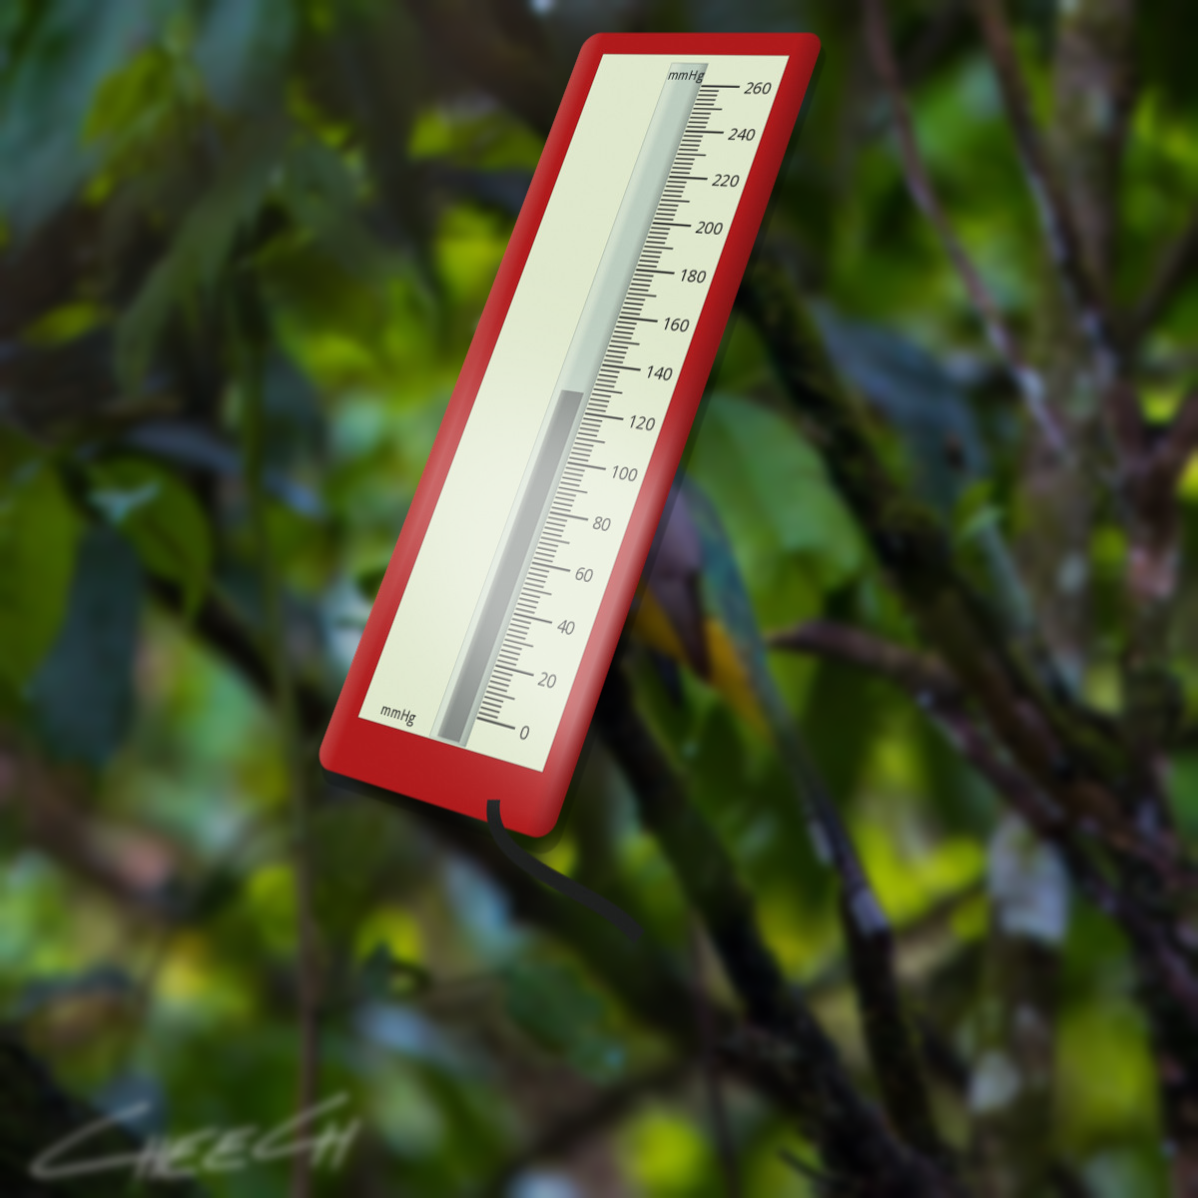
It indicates 128,mmHg
